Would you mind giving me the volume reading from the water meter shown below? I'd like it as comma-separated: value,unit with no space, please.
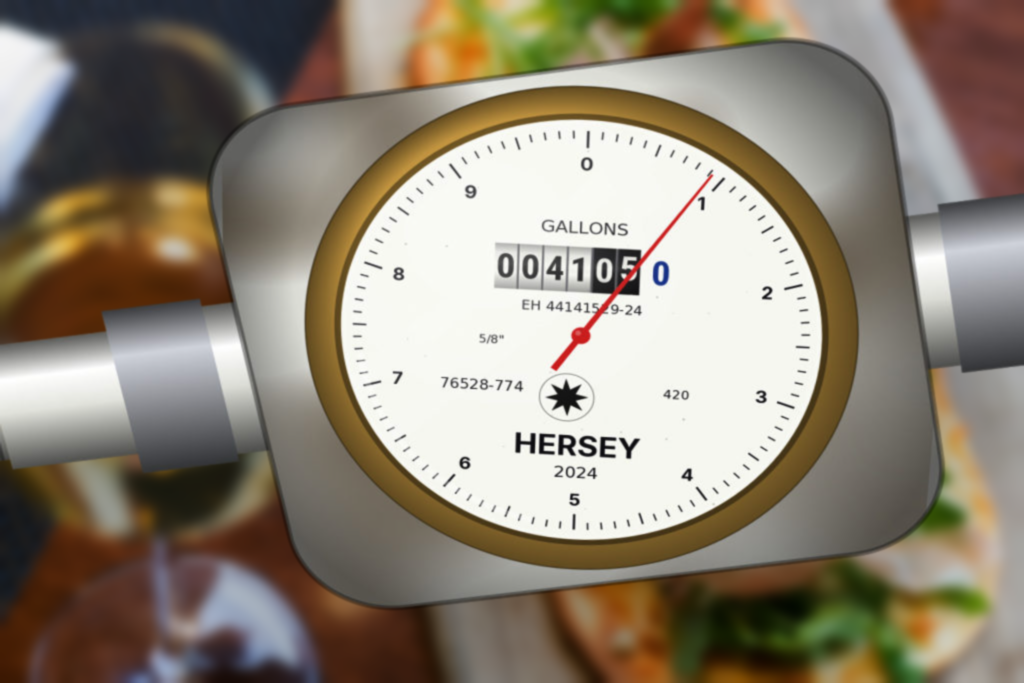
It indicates 41050.9,gal
